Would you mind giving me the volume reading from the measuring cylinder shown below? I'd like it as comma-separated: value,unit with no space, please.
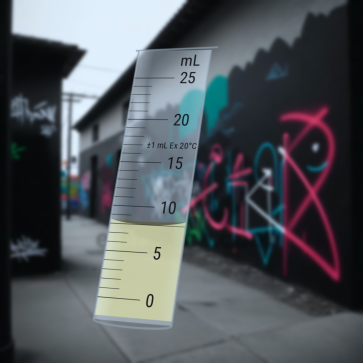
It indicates 8,mL
